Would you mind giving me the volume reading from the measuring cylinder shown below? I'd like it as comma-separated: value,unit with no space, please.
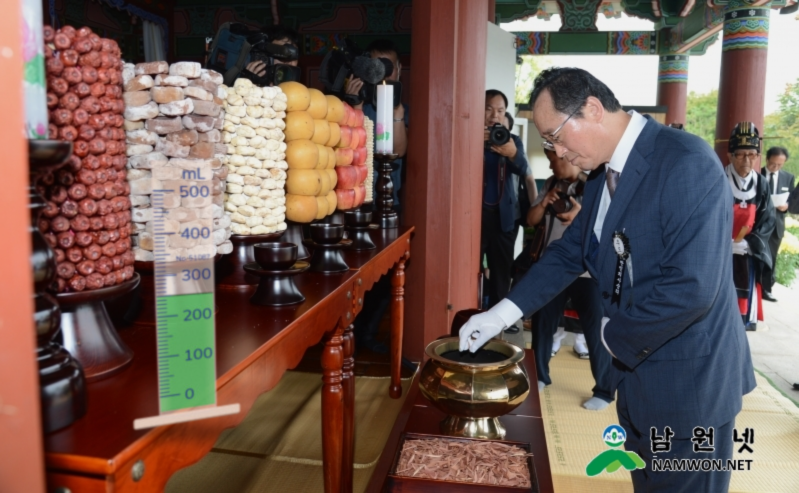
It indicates 250,mL
